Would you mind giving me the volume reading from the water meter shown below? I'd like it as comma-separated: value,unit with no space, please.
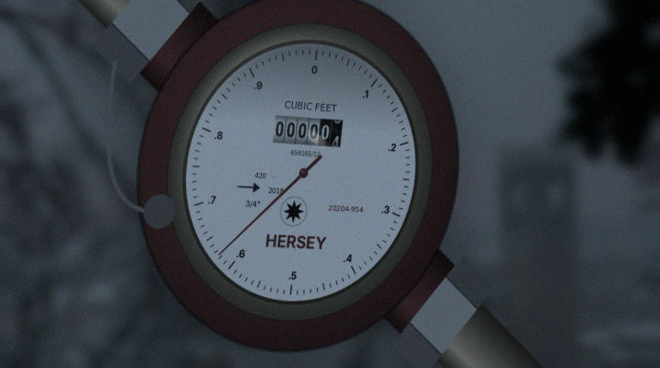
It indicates 3.62,ft³
